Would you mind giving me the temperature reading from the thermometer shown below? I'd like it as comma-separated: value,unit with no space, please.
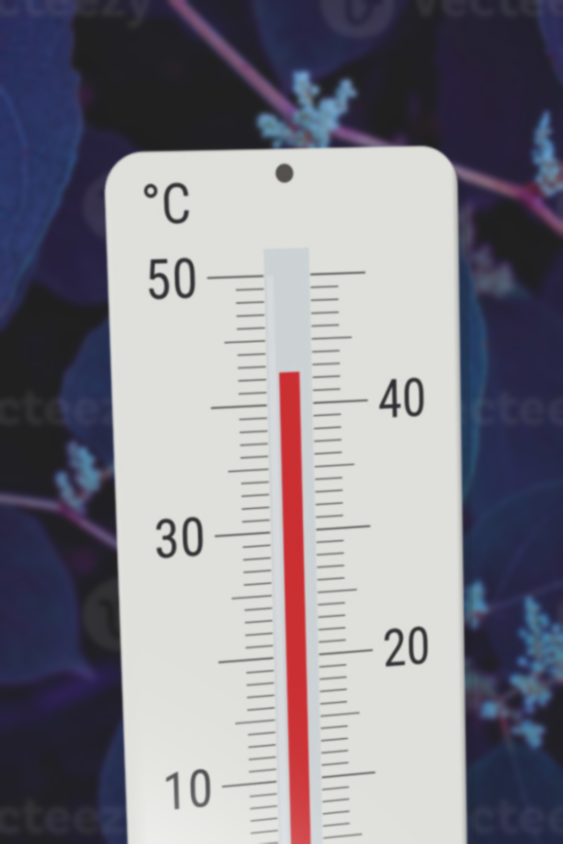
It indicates 42.5,°C
